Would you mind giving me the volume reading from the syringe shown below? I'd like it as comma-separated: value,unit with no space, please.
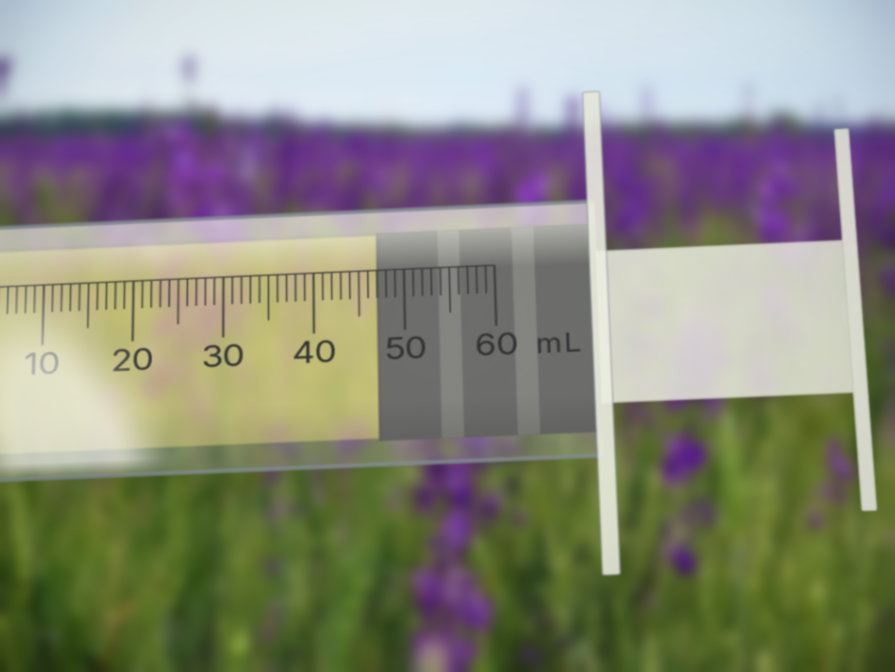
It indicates 47,mL
